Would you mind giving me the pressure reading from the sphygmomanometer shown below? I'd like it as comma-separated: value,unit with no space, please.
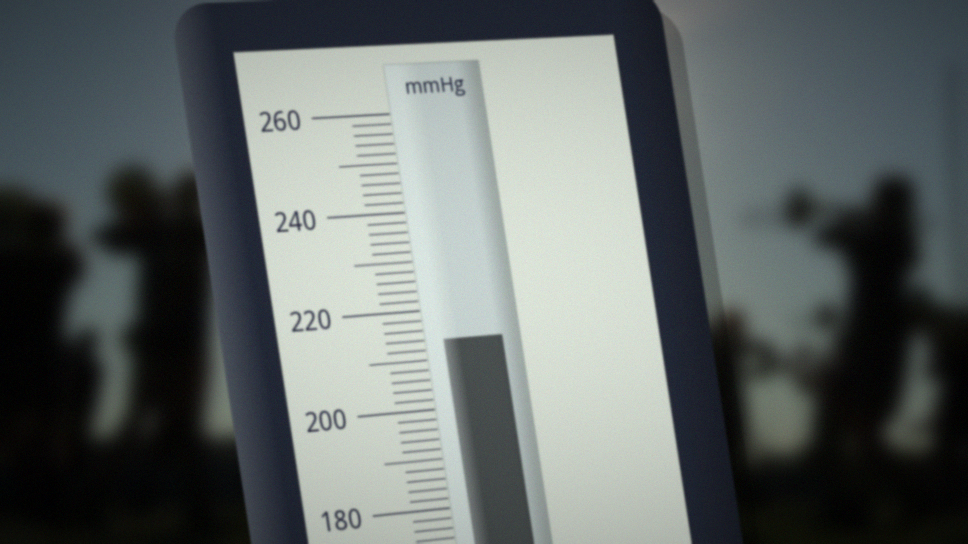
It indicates 214,mmHg
